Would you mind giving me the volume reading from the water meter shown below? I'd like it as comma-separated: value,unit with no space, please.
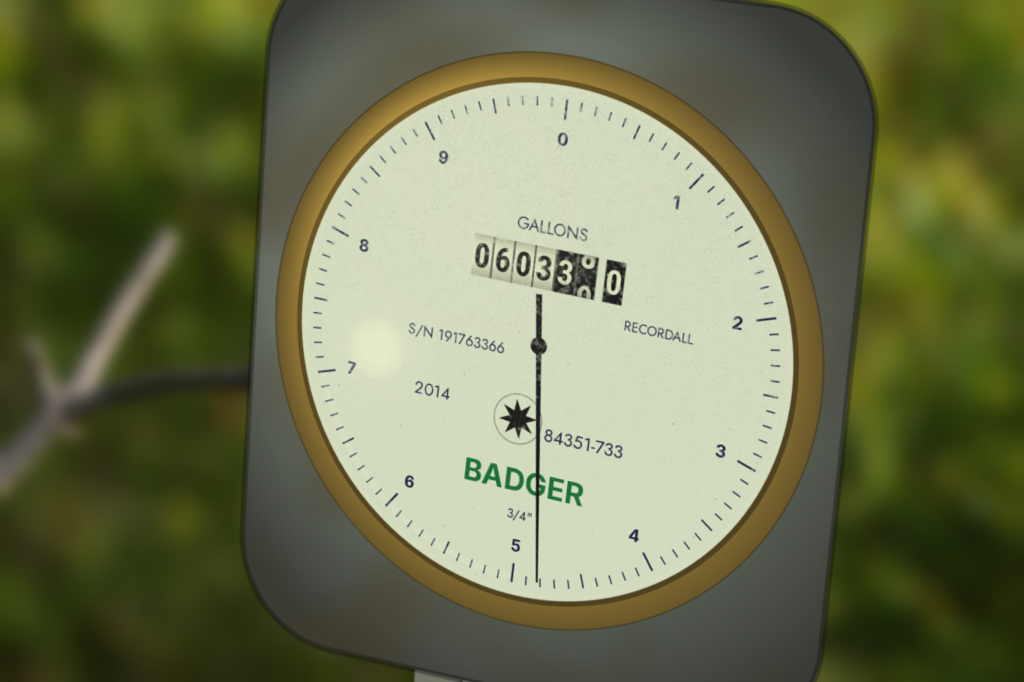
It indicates 603384.8,gal
